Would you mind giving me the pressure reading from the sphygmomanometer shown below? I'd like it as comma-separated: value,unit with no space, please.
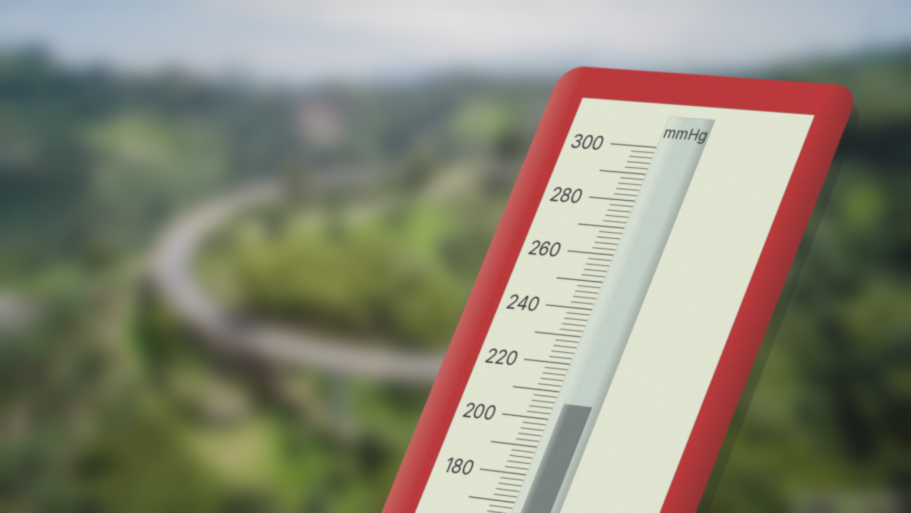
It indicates 206,mmHg
